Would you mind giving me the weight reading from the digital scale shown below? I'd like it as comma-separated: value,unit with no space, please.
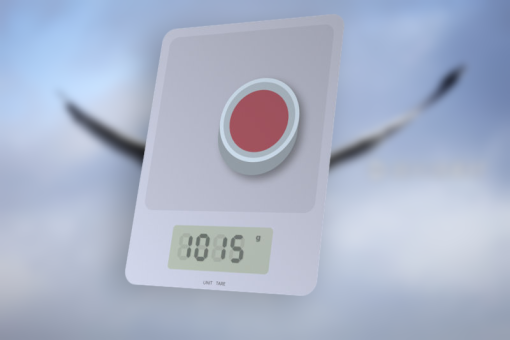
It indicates 1015,g
